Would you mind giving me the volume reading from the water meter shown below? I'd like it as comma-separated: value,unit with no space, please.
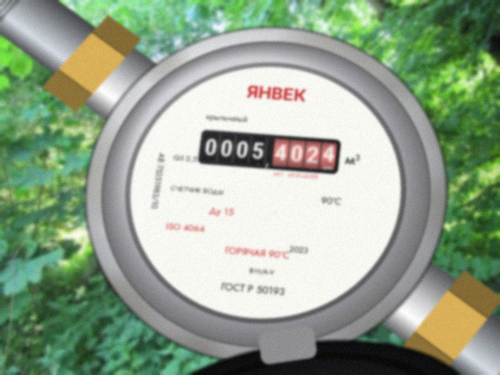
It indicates 5.4024,m³
